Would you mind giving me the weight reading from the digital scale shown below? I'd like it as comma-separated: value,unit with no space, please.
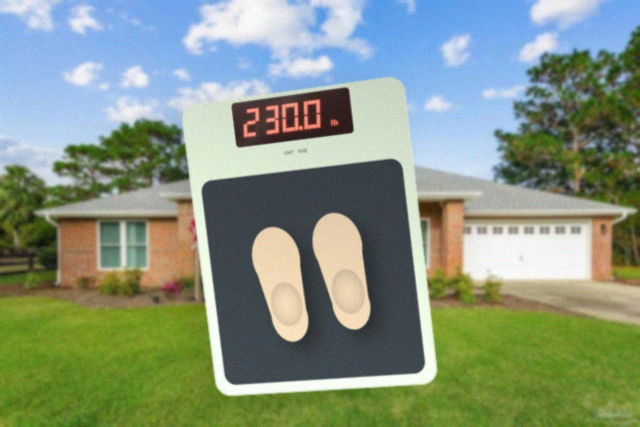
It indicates 230.0,lb
